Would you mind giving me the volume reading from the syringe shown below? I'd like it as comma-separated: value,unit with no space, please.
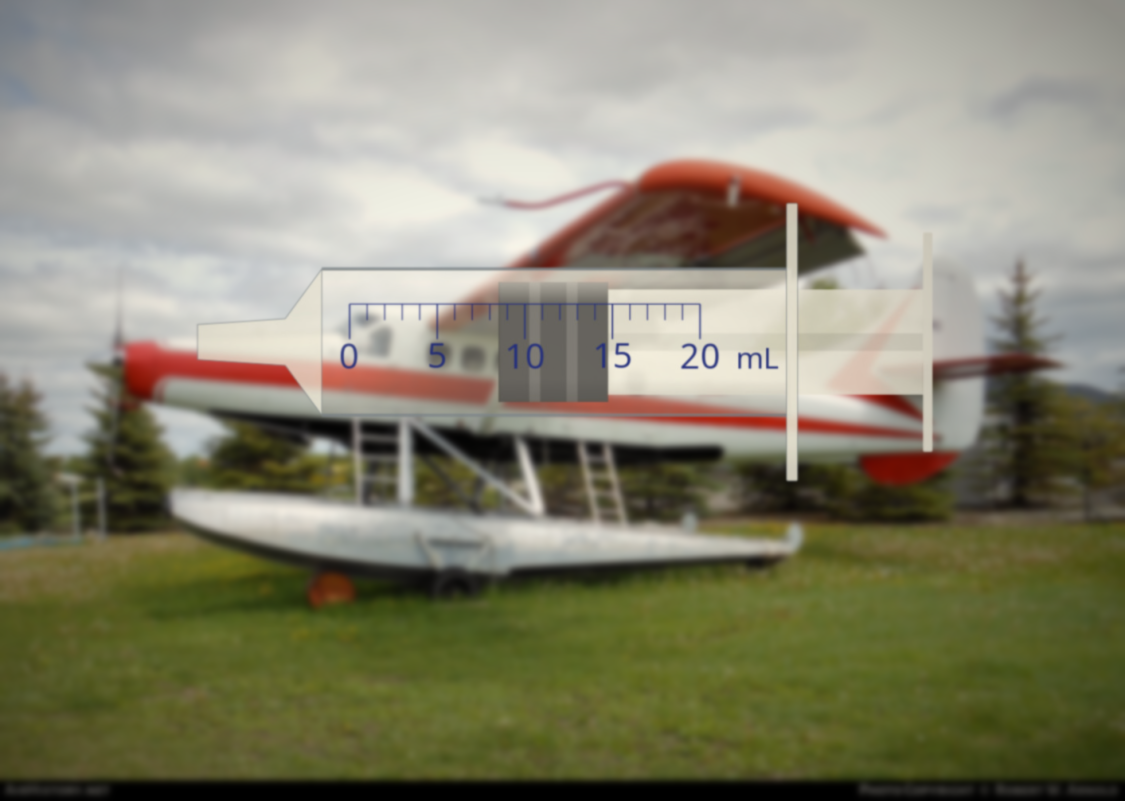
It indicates 8.5,mL
